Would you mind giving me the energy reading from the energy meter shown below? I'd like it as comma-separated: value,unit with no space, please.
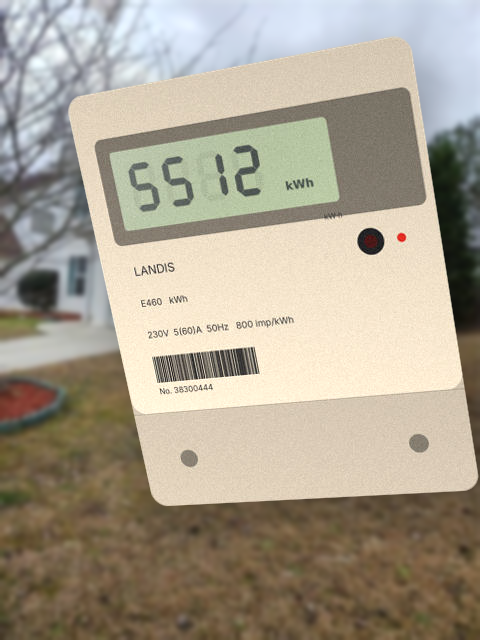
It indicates 5512,kWh
